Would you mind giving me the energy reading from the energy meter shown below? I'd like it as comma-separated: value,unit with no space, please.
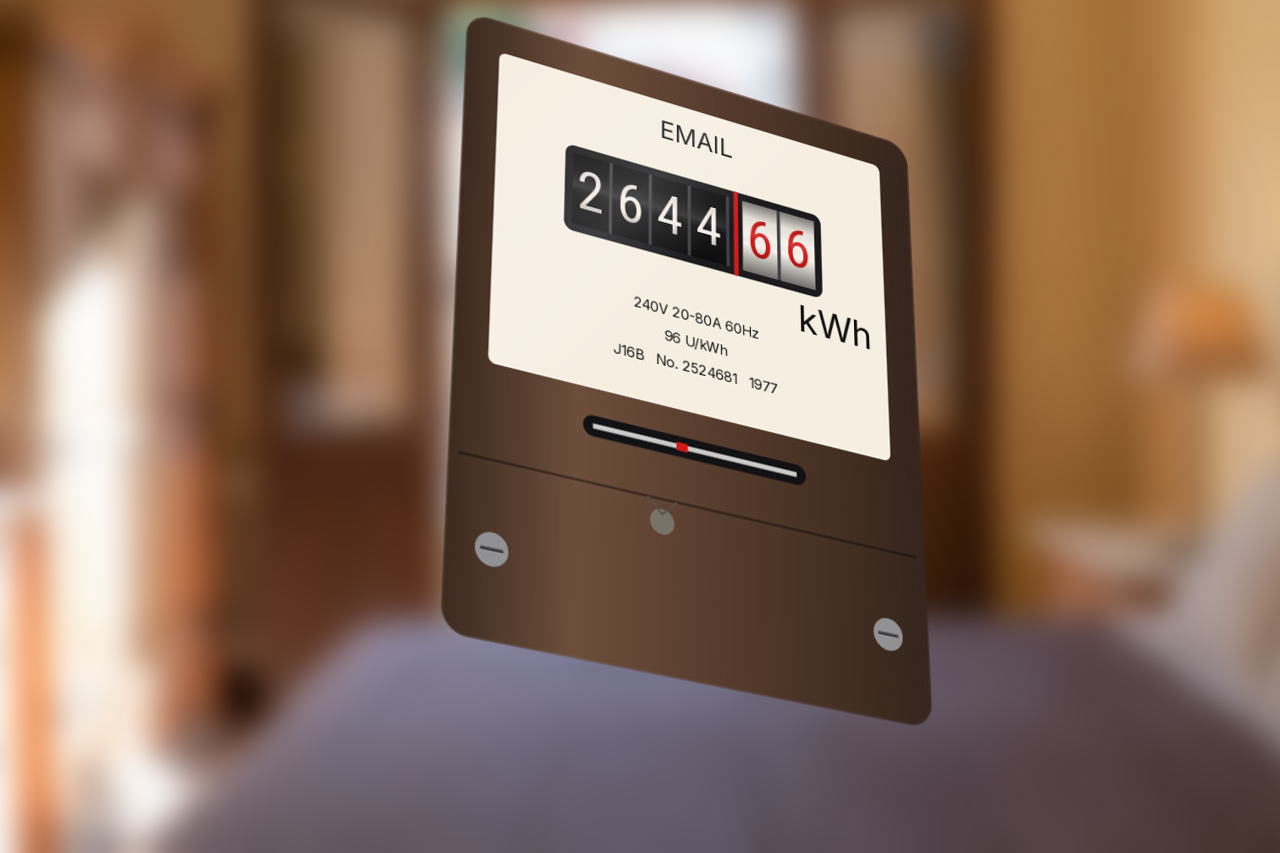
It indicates 2644.66,kWh
